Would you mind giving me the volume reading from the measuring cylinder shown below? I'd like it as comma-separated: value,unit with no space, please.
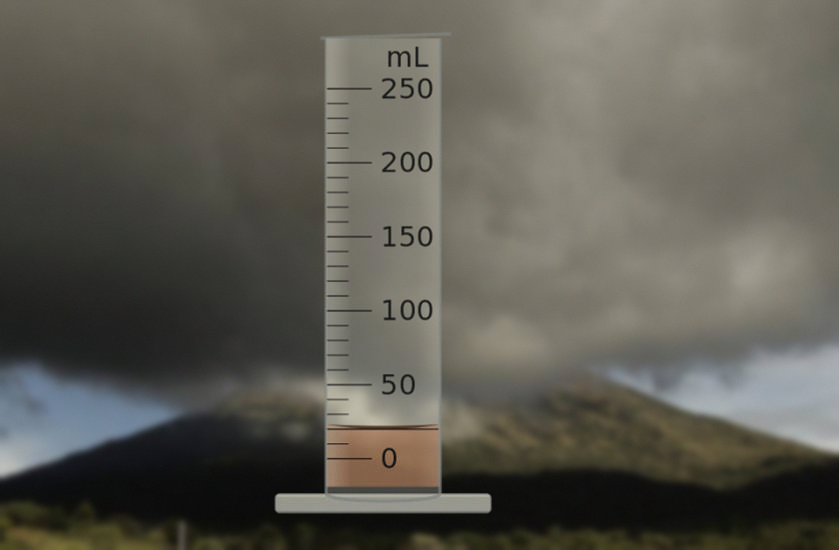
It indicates 20,mL
